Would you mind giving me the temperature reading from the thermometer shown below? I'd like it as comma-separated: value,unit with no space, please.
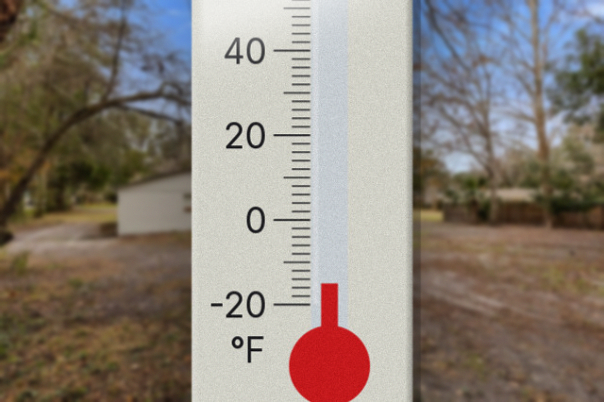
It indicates -15,°F
